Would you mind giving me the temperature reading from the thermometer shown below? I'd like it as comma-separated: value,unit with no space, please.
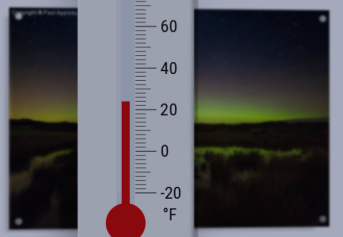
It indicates 24,°F
